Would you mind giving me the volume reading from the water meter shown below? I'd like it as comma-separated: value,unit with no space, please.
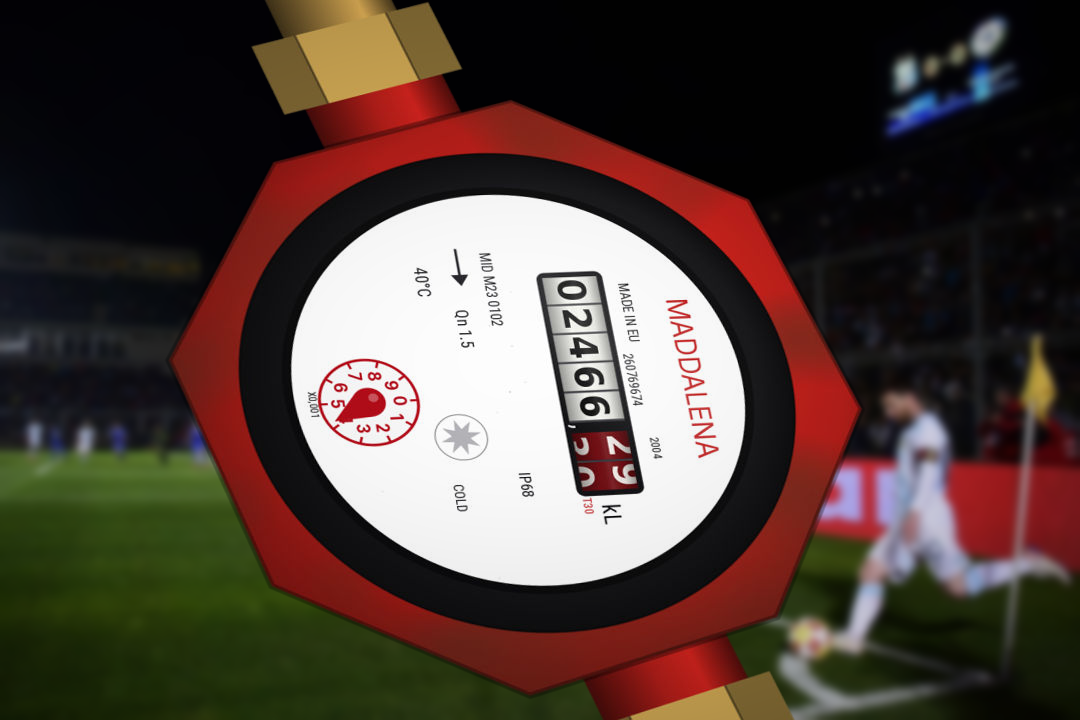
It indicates 2466.294,kL
